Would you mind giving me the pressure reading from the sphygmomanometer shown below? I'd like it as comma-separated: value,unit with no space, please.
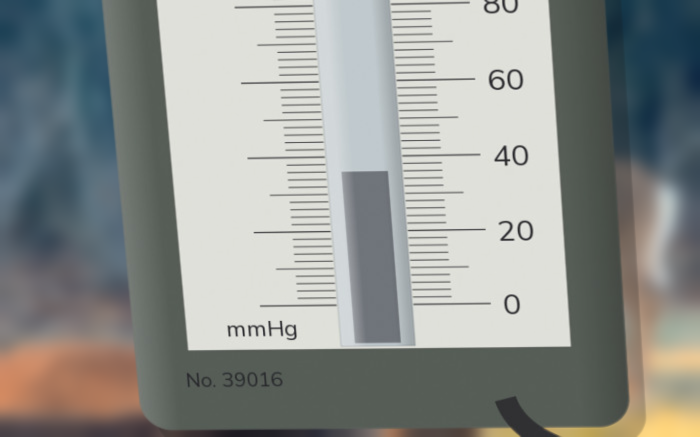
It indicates 36,mmHg
